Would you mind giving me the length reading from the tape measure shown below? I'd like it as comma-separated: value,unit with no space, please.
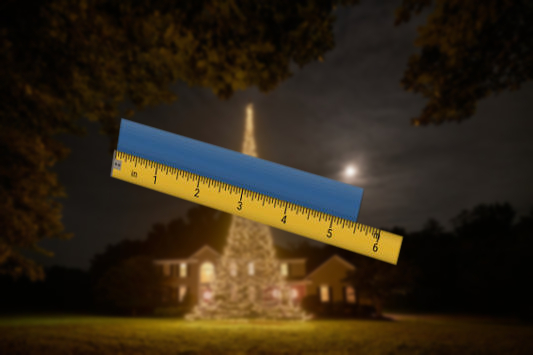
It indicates 5.5,in
